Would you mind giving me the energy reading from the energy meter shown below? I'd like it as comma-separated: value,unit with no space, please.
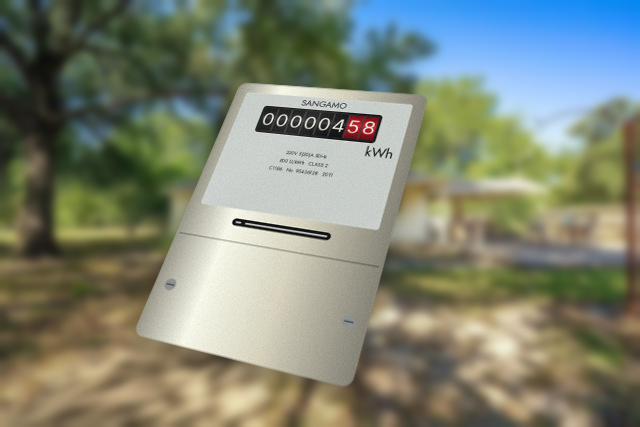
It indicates 4.58,kWh
